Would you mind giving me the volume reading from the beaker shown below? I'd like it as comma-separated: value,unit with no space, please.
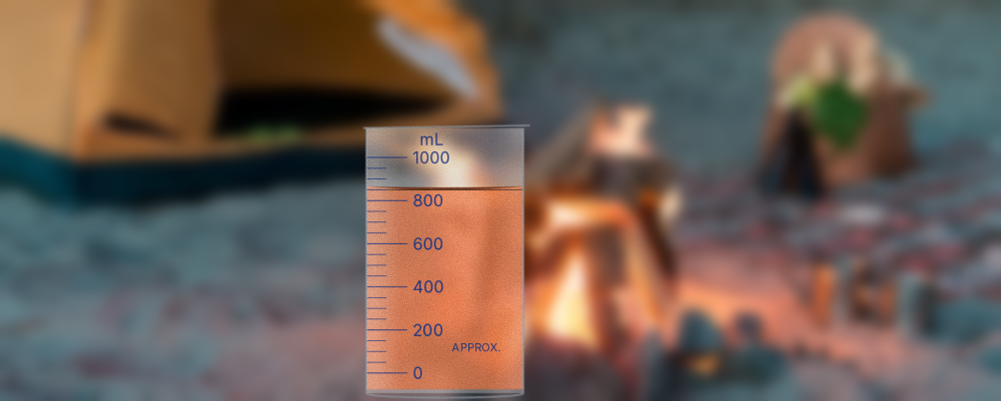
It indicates 850,mL
